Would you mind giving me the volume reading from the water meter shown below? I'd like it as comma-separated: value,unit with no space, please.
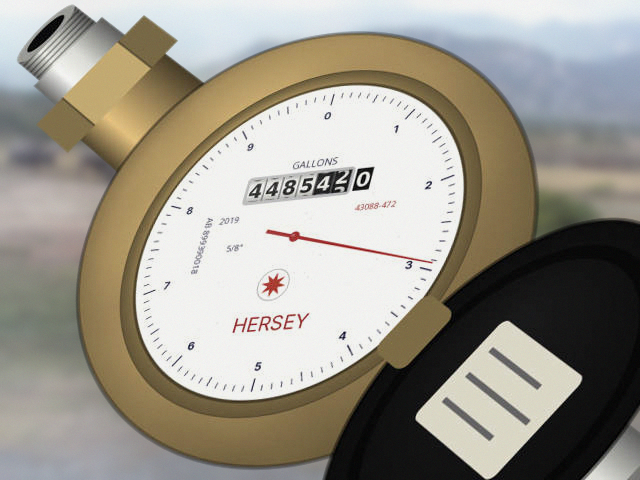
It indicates 4485422.9,gal
